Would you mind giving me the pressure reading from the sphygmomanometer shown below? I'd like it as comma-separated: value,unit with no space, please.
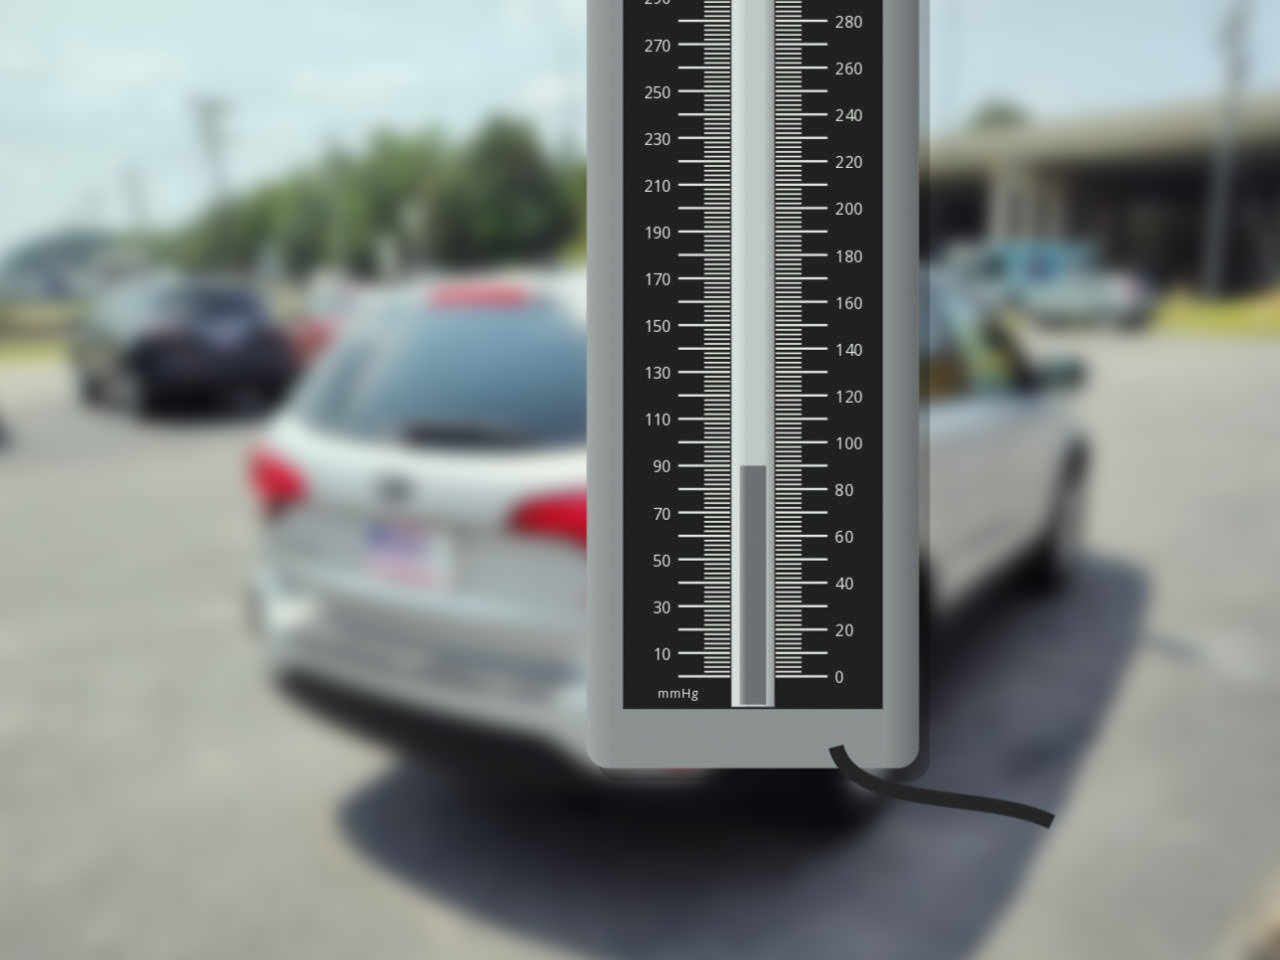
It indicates 90,mmHg
